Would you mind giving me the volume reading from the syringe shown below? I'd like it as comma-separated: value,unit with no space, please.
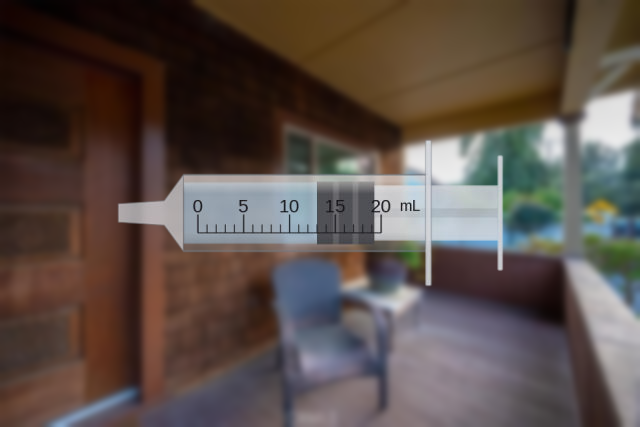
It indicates 13,mL
